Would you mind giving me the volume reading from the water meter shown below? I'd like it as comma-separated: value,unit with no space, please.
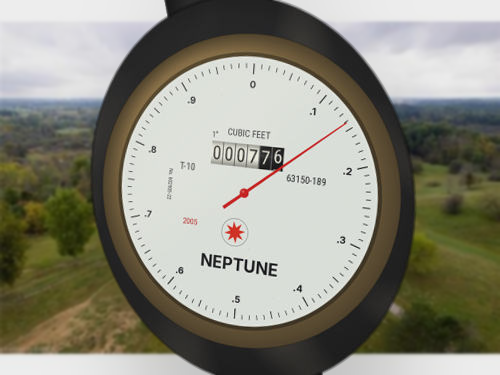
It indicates 776.14,ft³
